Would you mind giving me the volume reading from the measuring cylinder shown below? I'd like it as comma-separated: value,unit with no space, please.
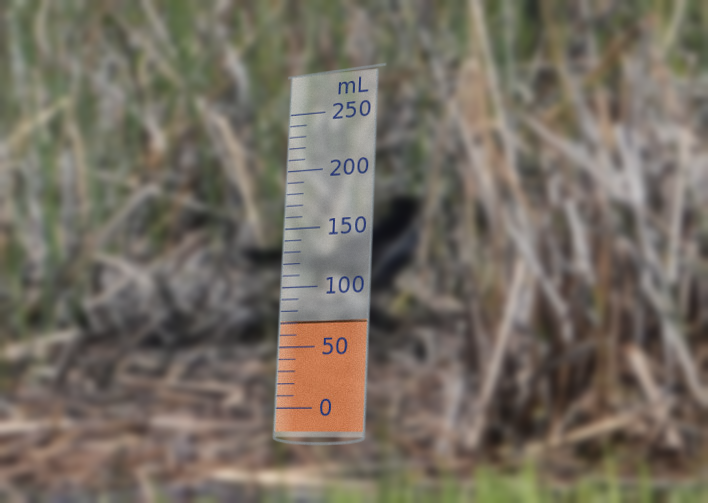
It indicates 70,mL
